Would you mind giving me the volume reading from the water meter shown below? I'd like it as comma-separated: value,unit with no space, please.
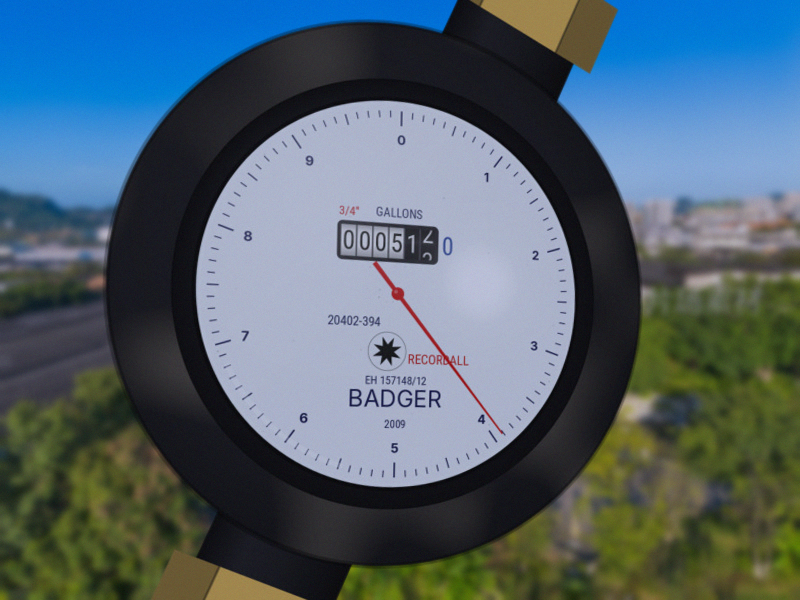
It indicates 5123.9,gal
